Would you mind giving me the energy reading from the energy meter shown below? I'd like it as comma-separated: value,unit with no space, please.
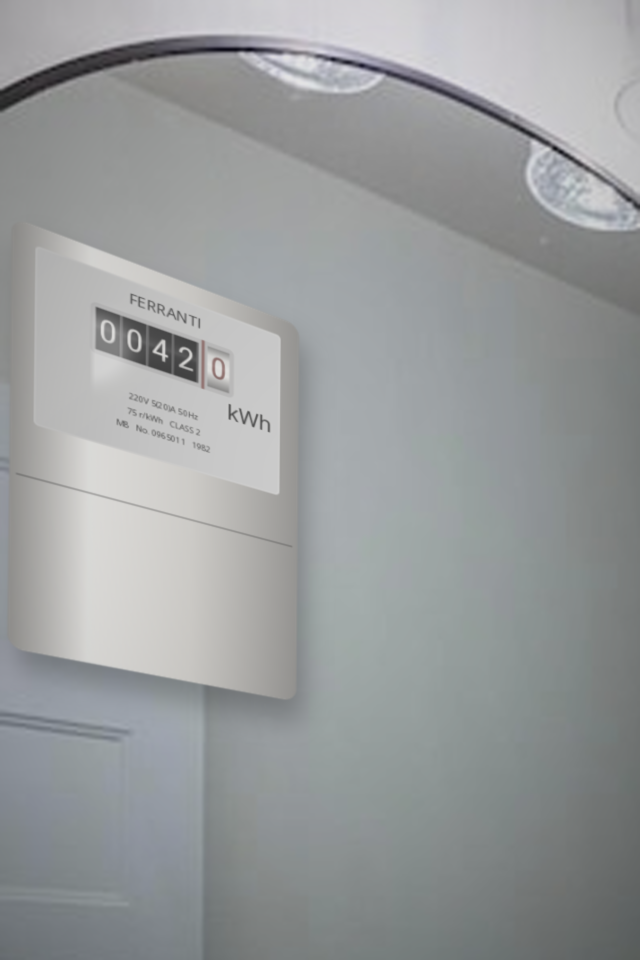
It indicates 42.0,kWh
